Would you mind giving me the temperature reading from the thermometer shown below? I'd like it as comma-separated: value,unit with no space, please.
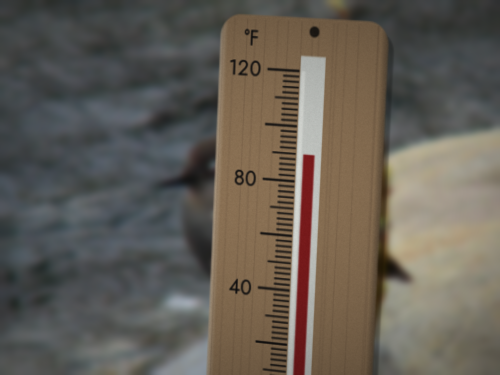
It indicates 90,°F
